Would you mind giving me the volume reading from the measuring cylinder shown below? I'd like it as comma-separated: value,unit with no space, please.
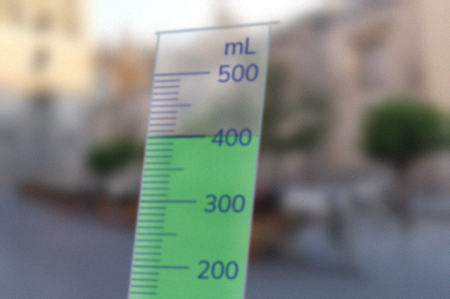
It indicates 400,mL
